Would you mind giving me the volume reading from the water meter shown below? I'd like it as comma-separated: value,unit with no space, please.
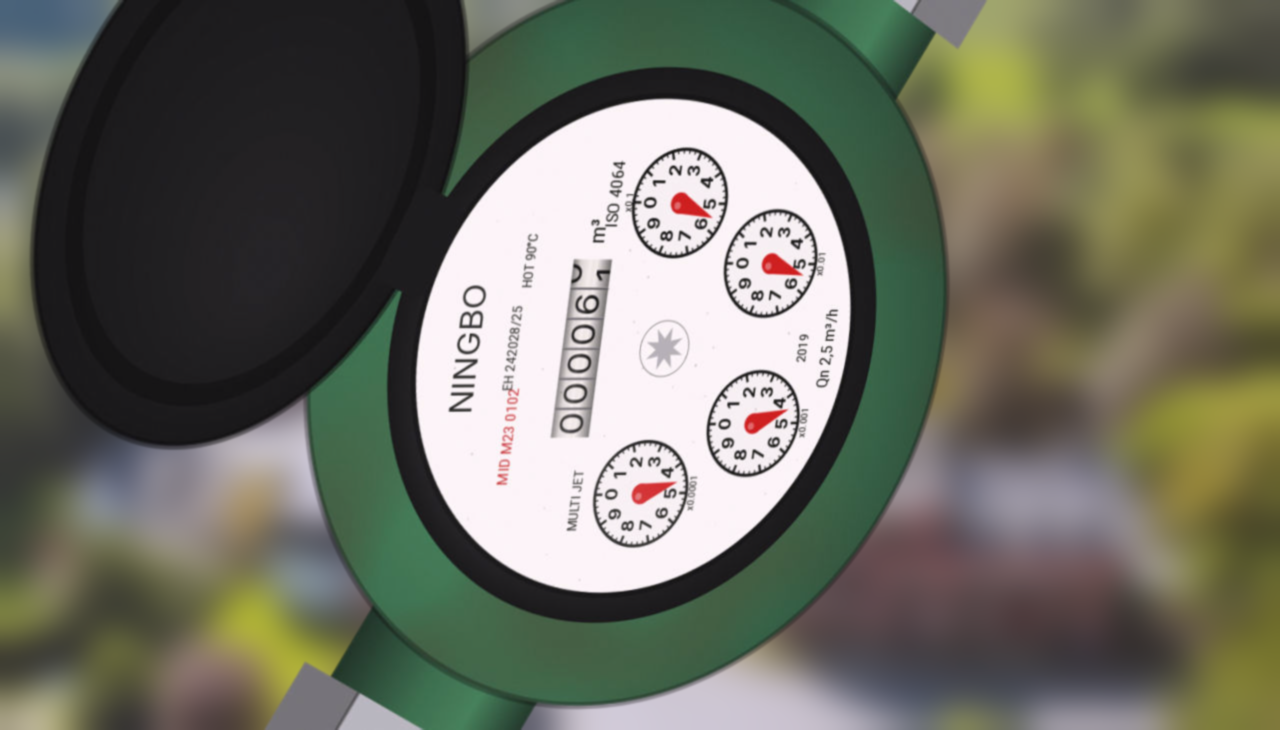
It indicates 60.5544,m³
